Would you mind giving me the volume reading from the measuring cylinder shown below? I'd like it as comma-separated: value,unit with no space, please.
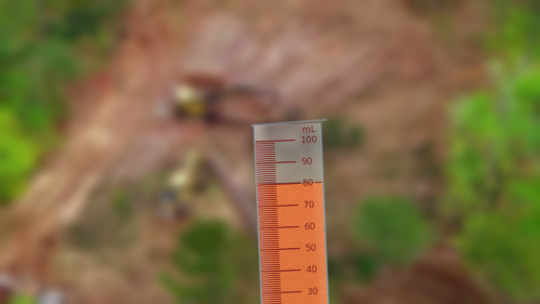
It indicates 80,mL
